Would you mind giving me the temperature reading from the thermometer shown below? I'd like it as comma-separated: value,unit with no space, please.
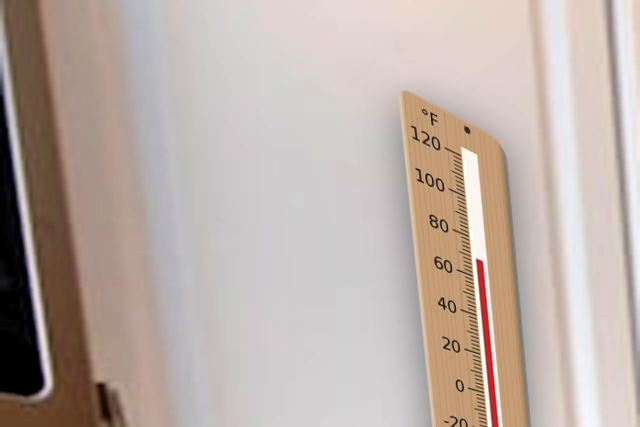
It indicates 70,°F
